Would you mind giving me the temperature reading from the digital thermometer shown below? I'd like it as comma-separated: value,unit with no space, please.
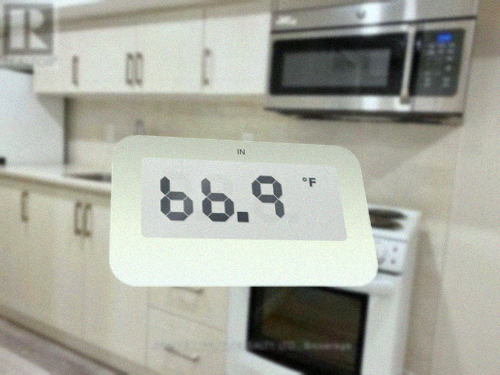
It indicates 66.9,°F
